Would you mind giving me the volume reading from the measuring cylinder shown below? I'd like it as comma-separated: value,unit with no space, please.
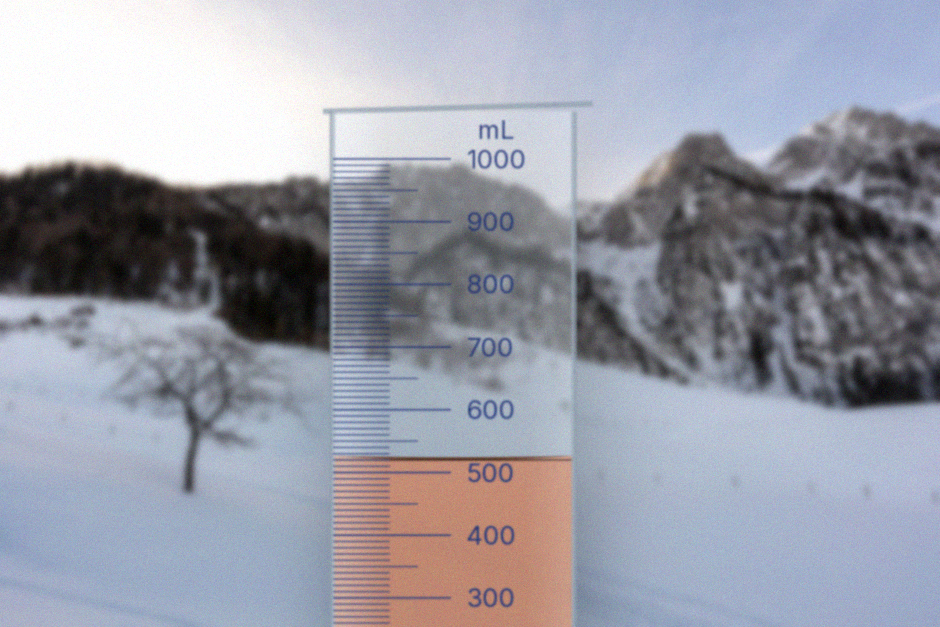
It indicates 520,mL
